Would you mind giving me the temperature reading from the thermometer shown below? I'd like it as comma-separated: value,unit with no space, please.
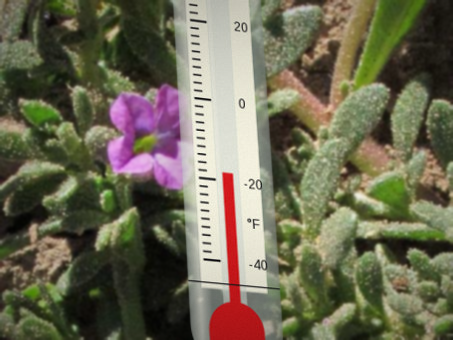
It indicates -18,°F
